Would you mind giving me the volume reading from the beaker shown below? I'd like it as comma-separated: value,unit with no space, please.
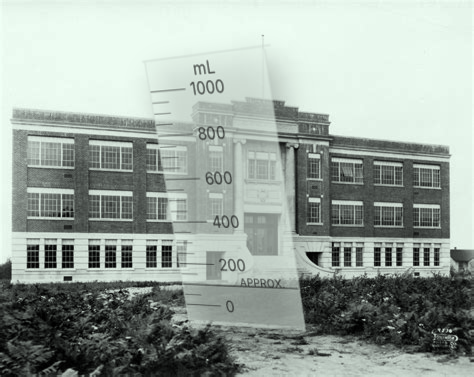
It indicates 100,mL
